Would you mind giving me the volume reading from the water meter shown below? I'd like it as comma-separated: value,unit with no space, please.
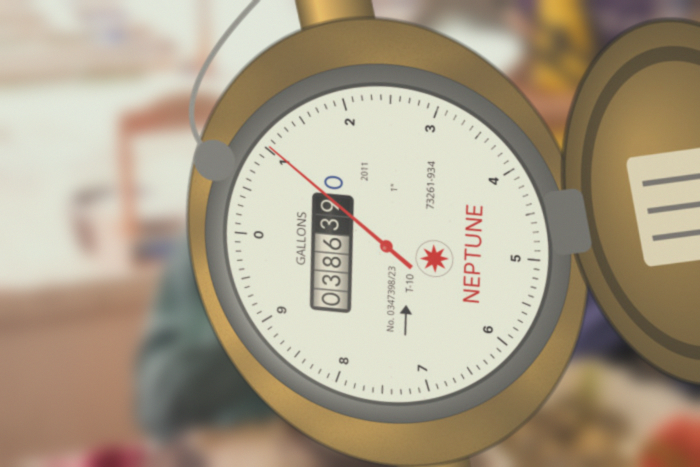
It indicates 386391.0,gal
